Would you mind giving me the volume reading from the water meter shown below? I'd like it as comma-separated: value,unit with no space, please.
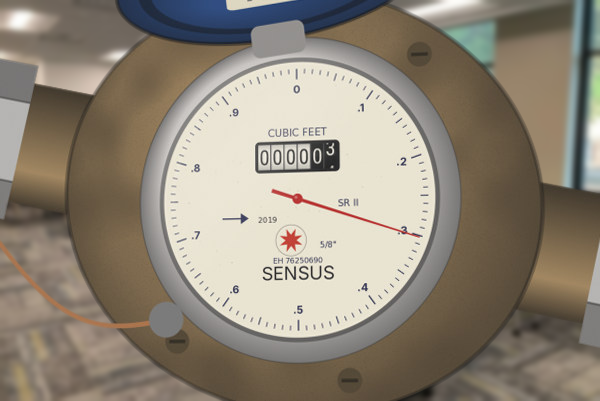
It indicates 3.30,ft³
